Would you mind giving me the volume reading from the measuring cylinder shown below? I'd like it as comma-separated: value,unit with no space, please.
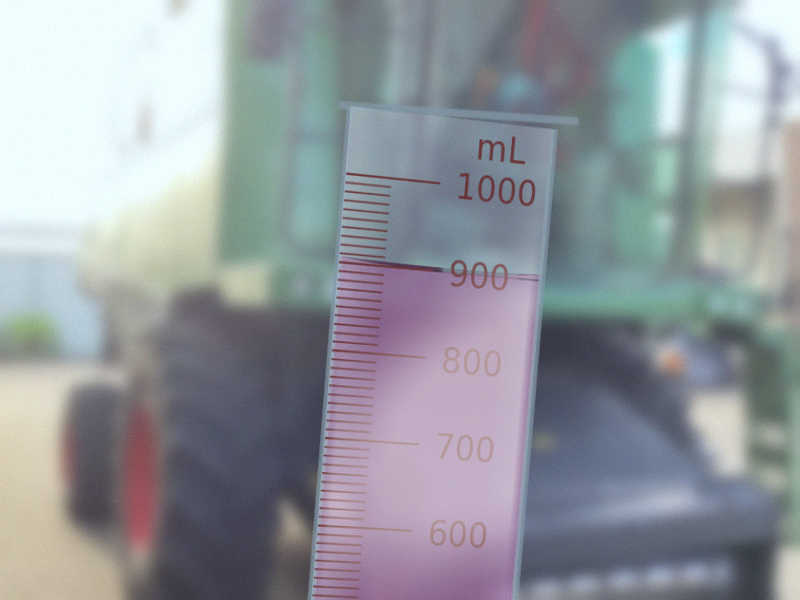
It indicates 900,mL
